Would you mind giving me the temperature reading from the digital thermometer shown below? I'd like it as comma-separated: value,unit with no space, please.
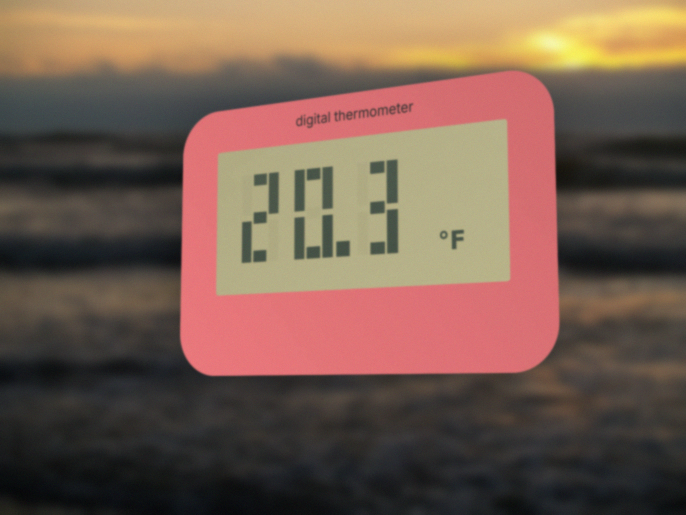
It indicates 20.3,°F
